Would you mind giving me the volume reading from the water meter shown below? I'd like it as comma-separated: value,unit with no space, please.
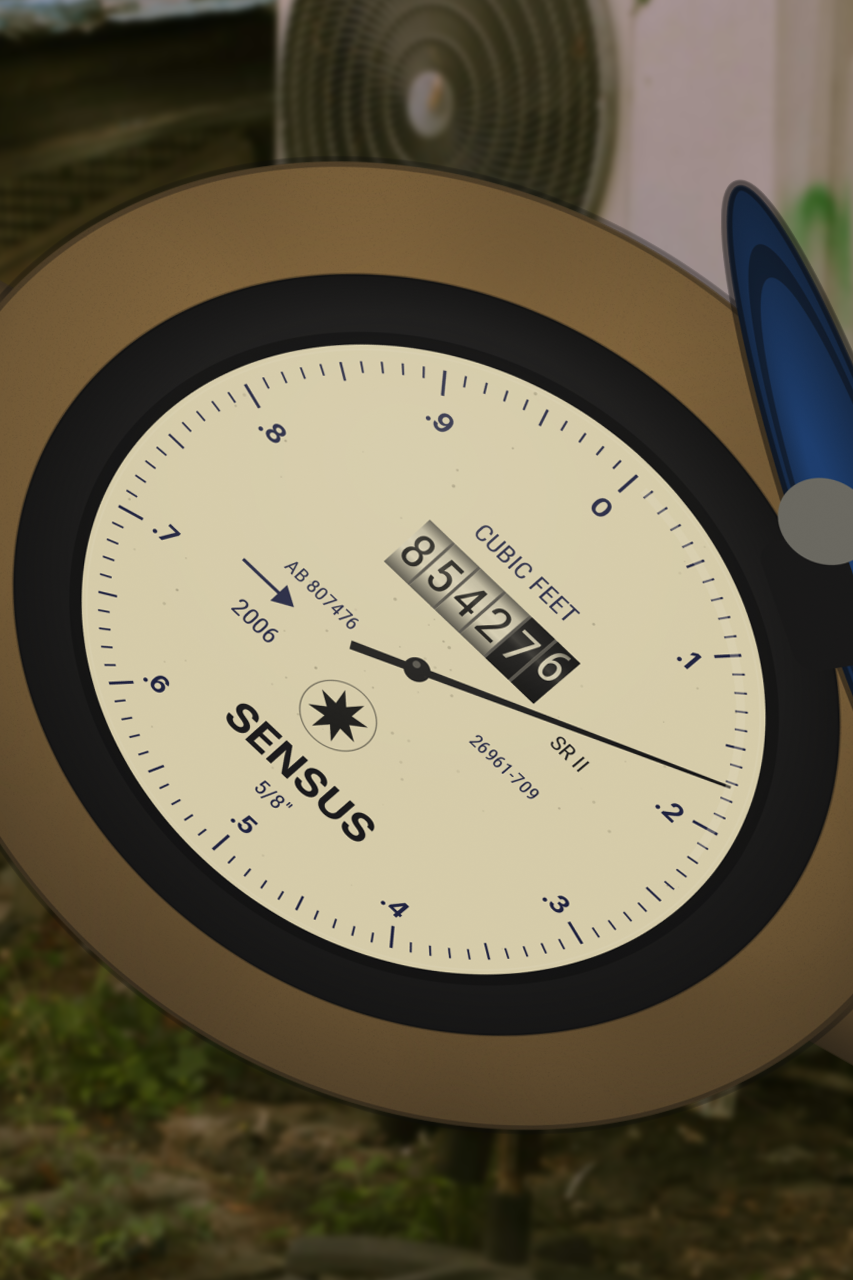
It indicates 854276.17,ft³
